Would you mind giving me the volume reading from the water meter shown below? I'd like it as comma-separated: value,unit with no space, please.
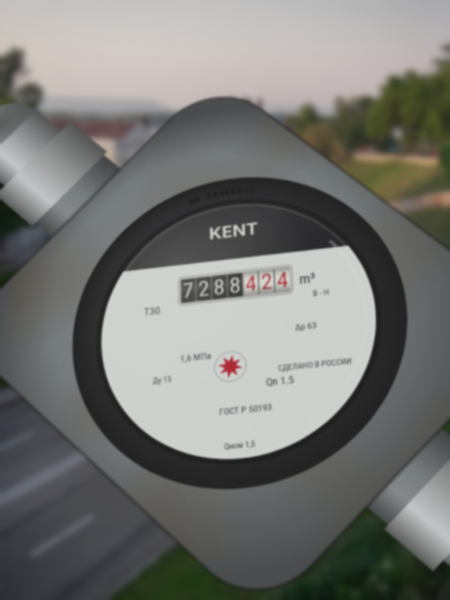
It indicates 7288.424,m³
